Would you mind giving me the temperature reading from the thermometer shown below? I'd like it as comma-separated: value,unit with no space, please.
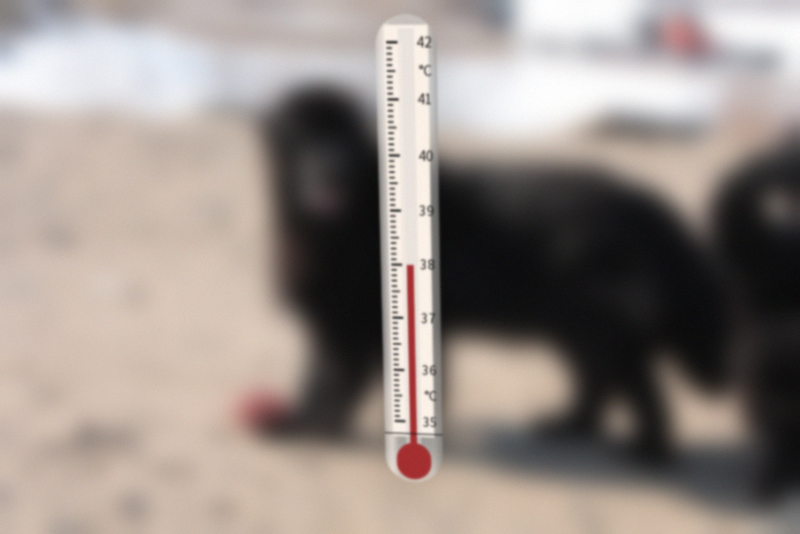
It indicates 38,°C
